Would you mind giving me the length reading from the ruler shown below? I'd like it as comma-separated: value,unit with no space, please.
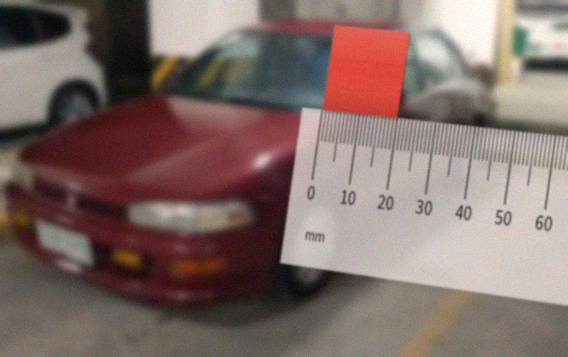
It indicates 20,mm
